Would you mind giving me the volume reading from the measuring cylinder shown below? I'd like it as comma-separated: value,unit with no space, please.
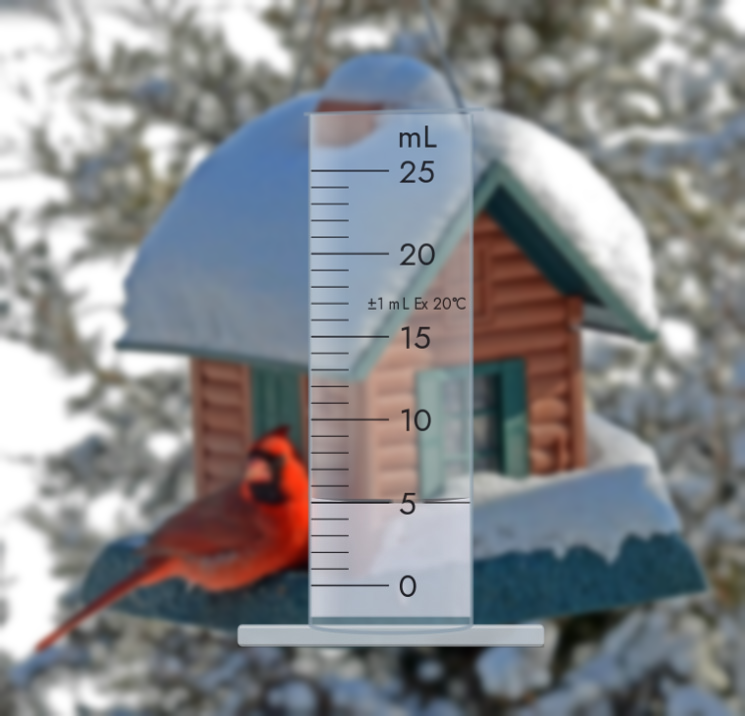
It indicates 5,mL
